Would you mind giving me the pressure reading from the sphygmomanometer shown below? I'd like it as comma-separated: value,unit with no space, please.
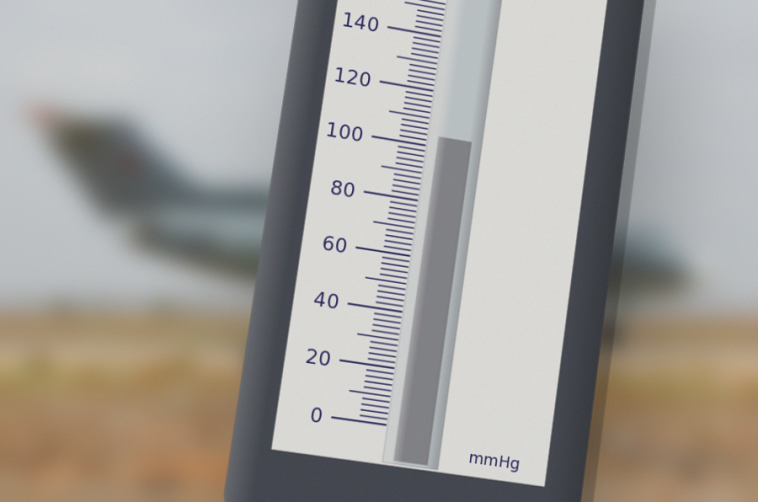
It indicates 104,mmHg
